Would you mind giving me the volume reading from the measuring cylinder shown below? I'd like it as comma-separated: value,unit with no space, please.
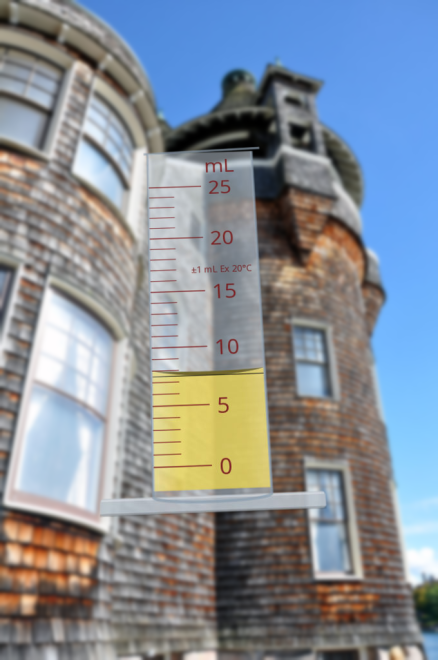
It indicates 7.5,mL
